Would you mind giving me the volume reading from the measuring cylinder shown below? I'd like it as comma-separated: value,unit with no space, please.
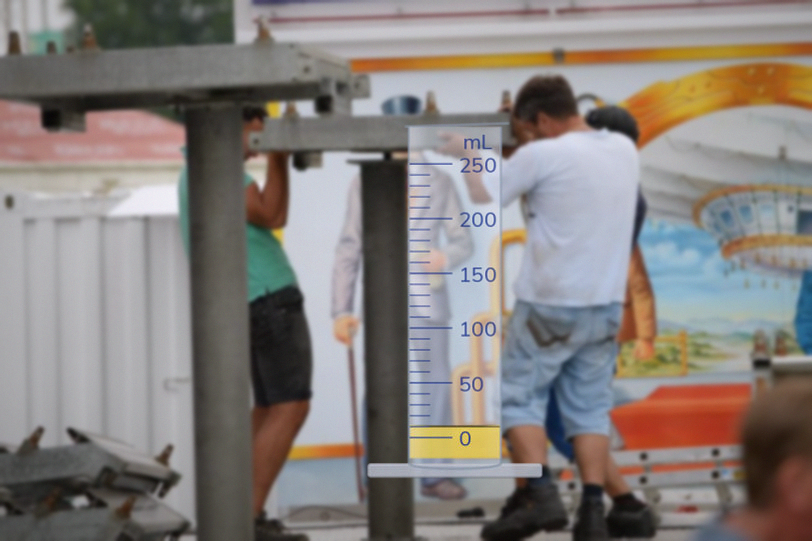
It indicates 10,mL
